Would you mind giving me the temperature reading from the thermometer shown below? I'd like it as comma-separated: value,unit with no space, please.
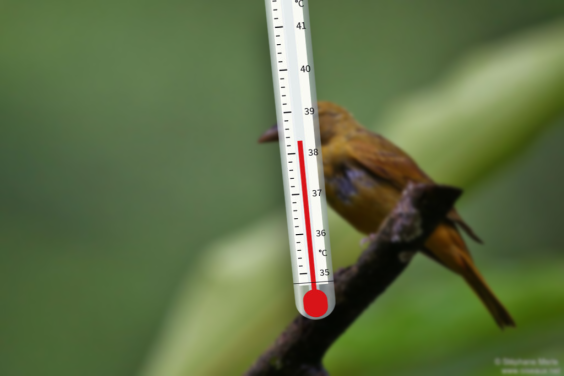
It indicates 38.3,°C
